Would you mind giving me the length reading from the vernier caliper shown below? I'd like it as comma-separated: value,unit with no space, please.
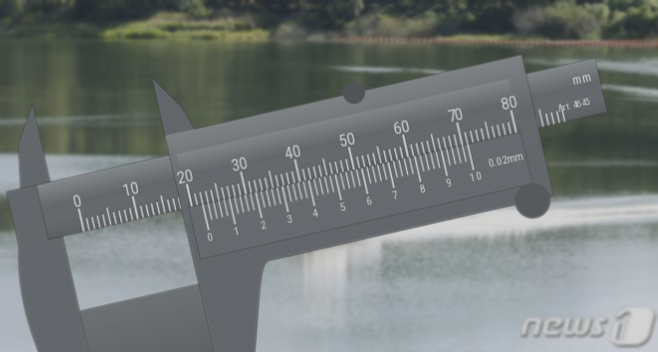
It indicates 22.0,mm
